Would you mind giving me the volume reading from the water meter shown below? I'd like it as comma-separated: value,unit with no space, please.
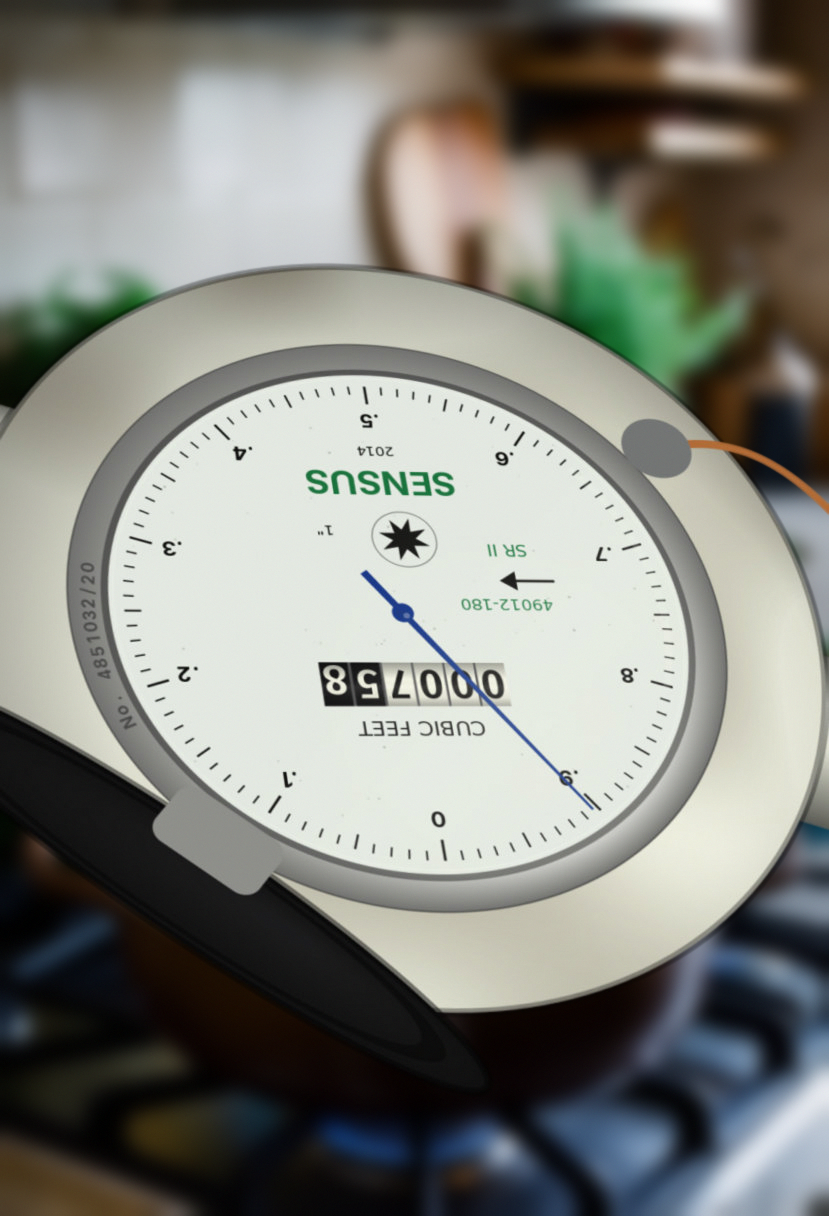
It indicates 757.90,ft³
